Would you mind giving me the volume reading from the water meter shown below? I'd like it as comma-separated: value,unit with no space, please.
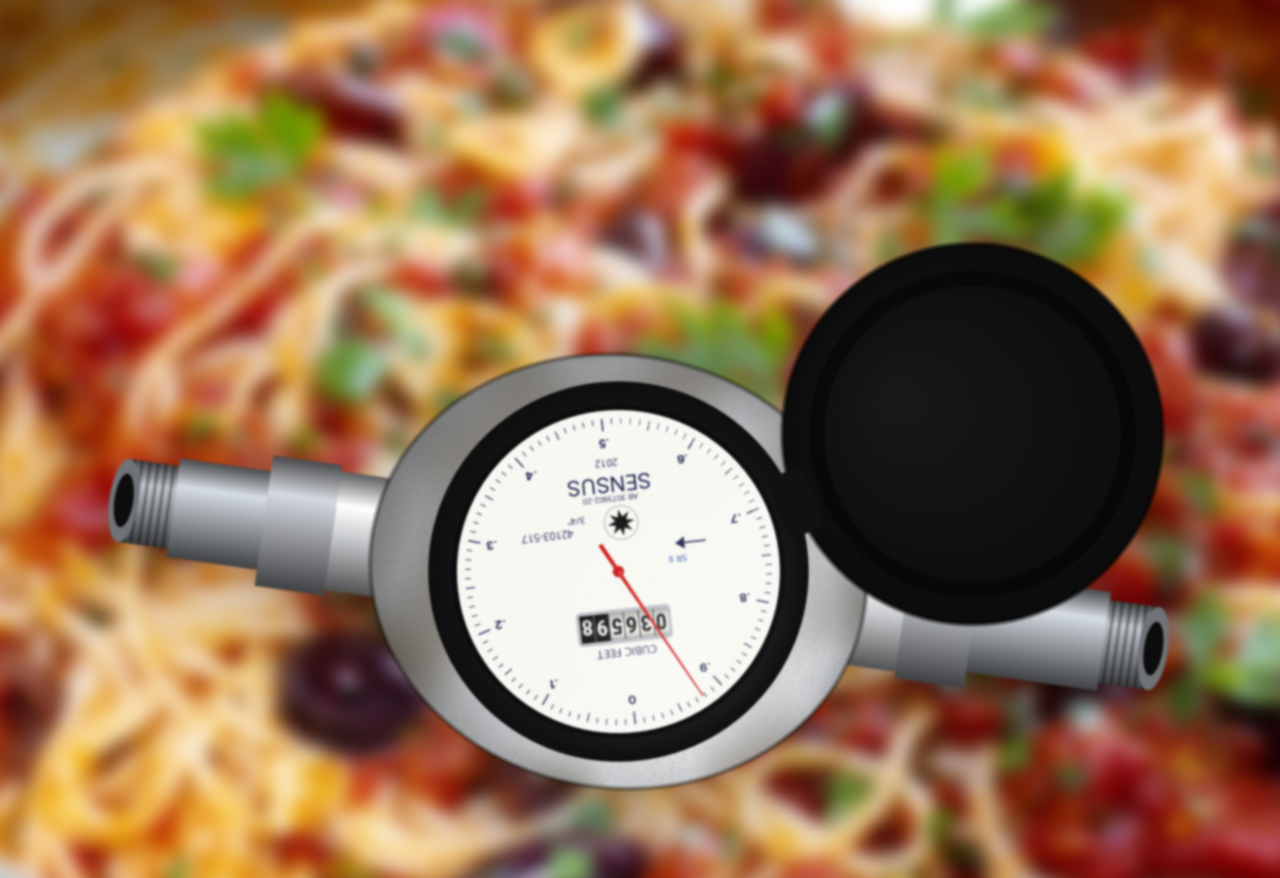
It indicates 36597.92,ft³
